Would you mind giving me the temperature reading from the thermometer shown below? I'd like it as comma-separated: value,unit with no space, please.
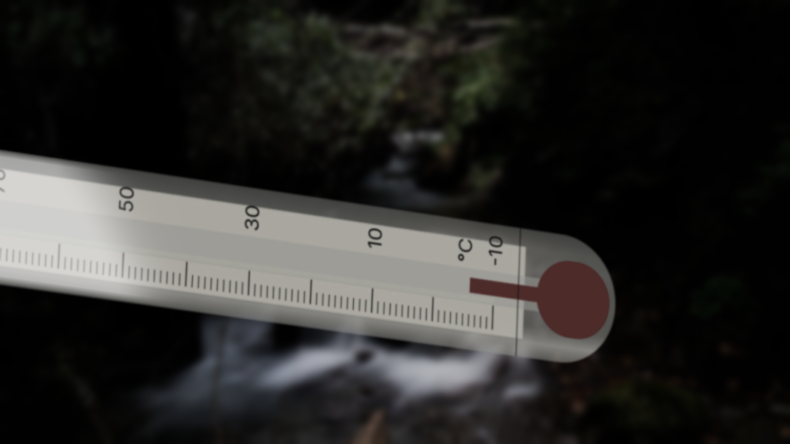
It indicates -6,°C
